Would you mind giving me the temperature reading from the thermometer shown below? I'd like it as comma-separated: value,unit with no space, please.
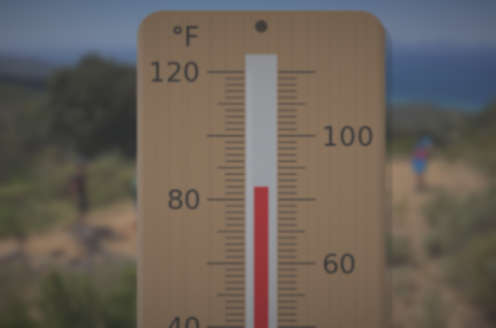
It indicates 84,°F
